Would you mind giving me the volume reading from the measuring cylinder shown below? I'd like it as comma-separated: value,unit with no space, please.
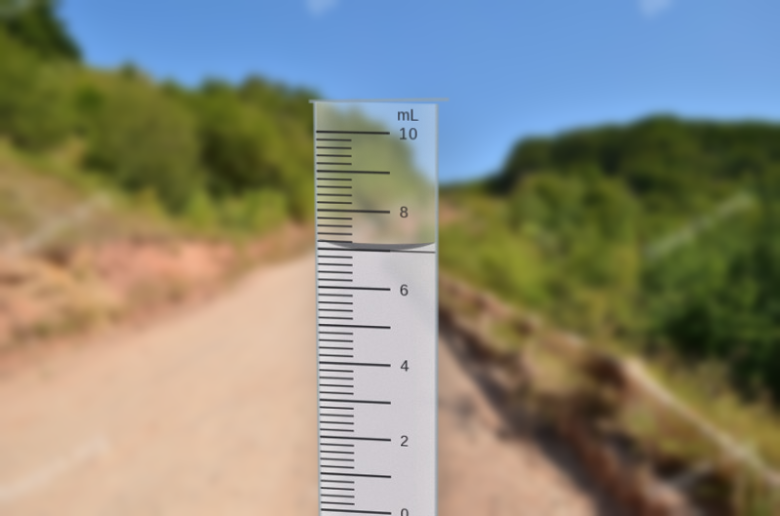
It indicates 7,mL
